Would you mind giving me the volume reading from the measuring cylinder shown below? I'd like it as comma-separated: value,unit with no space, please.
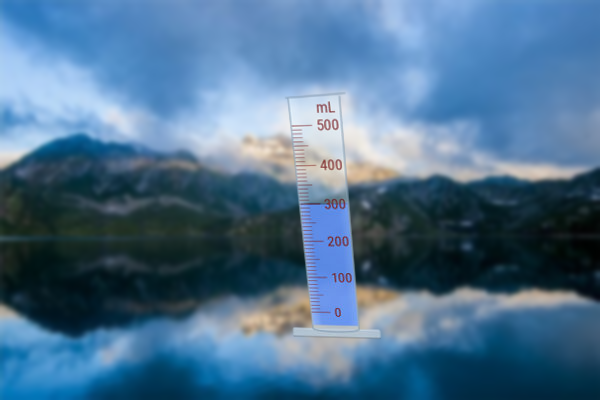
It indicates 300,mL
